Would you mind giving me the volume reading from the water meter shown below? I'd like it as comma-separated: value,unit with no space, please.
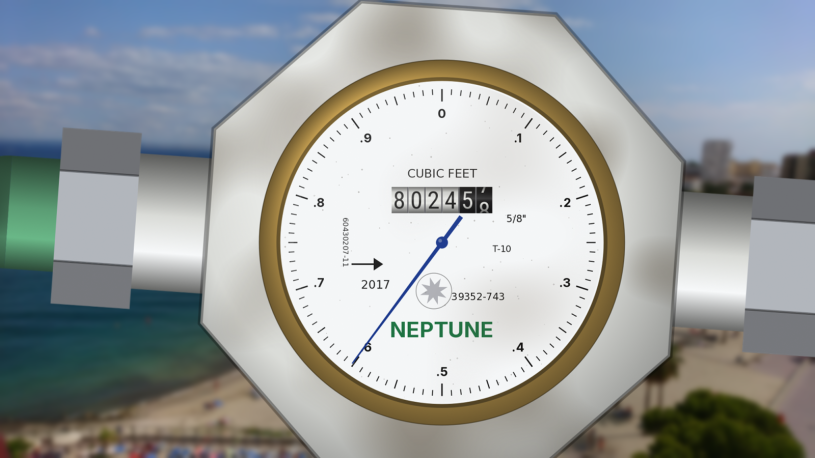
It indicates 802457.60,ft³
